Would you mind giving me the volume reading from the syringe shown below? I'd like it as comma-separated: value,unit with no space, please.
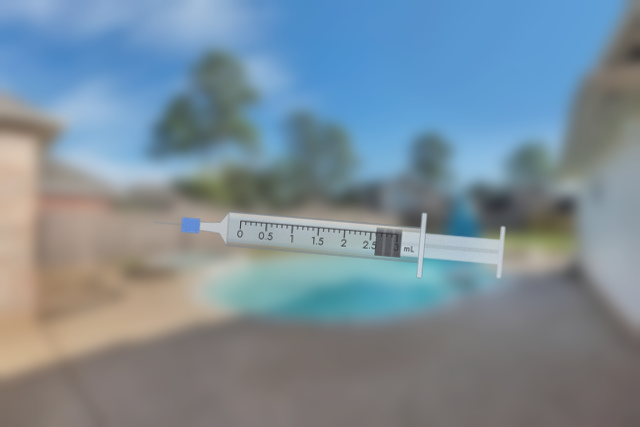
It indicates 2.6,mL
